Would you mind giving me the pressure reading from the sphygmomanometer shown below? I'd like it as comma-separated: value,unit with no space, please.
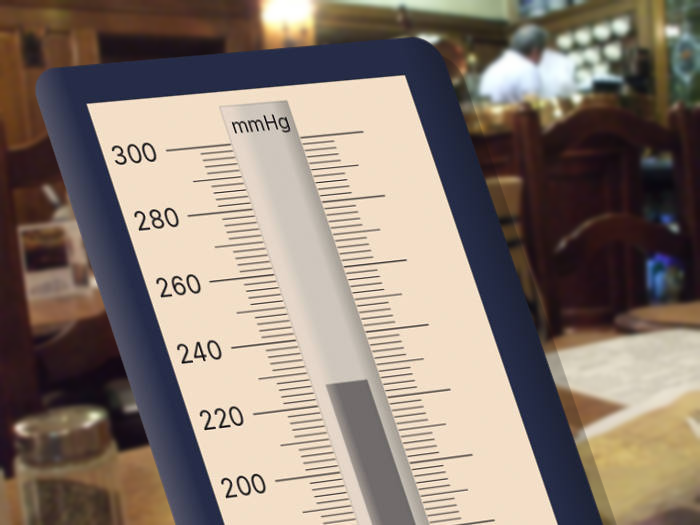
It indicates 226,mmHg
